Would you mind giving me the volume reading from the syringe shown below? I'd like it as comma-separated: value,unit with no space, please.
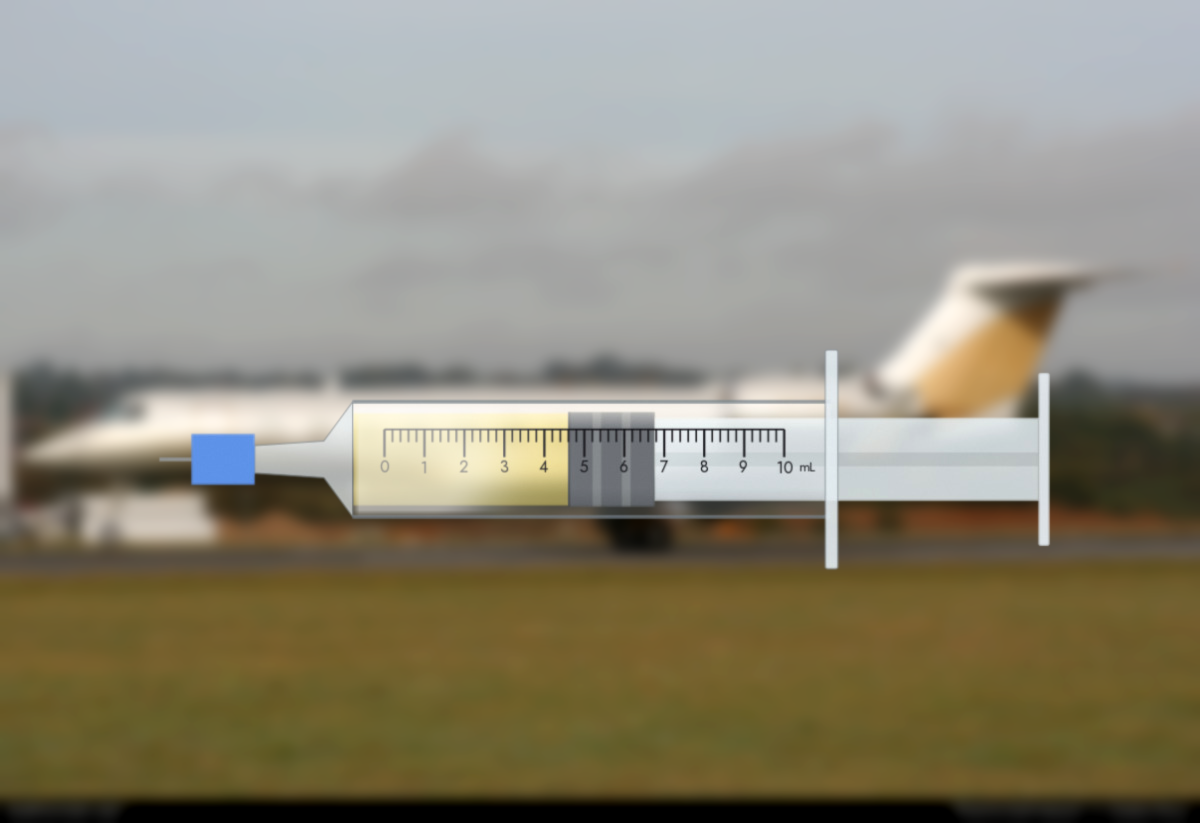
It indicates 4.6,mL
